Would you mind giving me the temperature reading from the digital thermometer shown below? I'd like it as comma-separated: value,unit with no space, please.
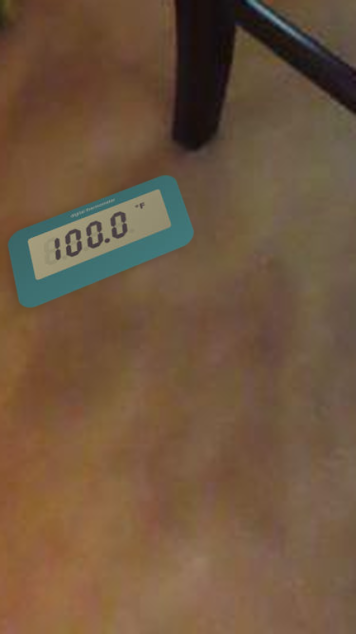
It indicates 100.0,°F
